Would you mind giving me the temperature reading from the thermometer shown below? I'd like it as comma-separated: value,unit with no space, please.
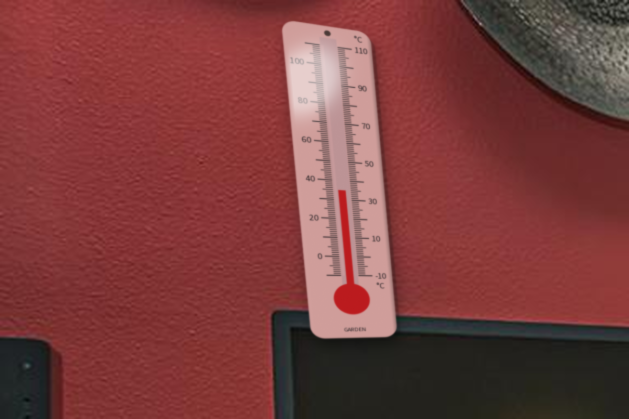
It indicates 35,°C
